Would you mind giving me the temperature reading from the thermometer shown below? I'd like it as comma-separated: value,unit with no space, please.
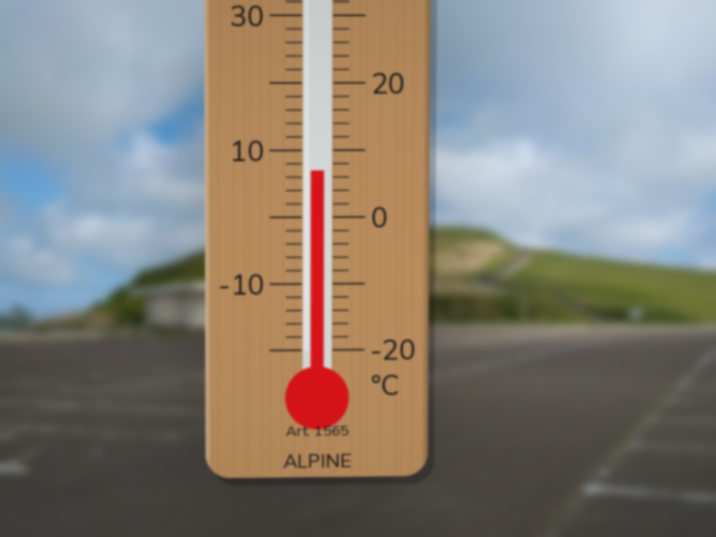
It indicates 7,°C
